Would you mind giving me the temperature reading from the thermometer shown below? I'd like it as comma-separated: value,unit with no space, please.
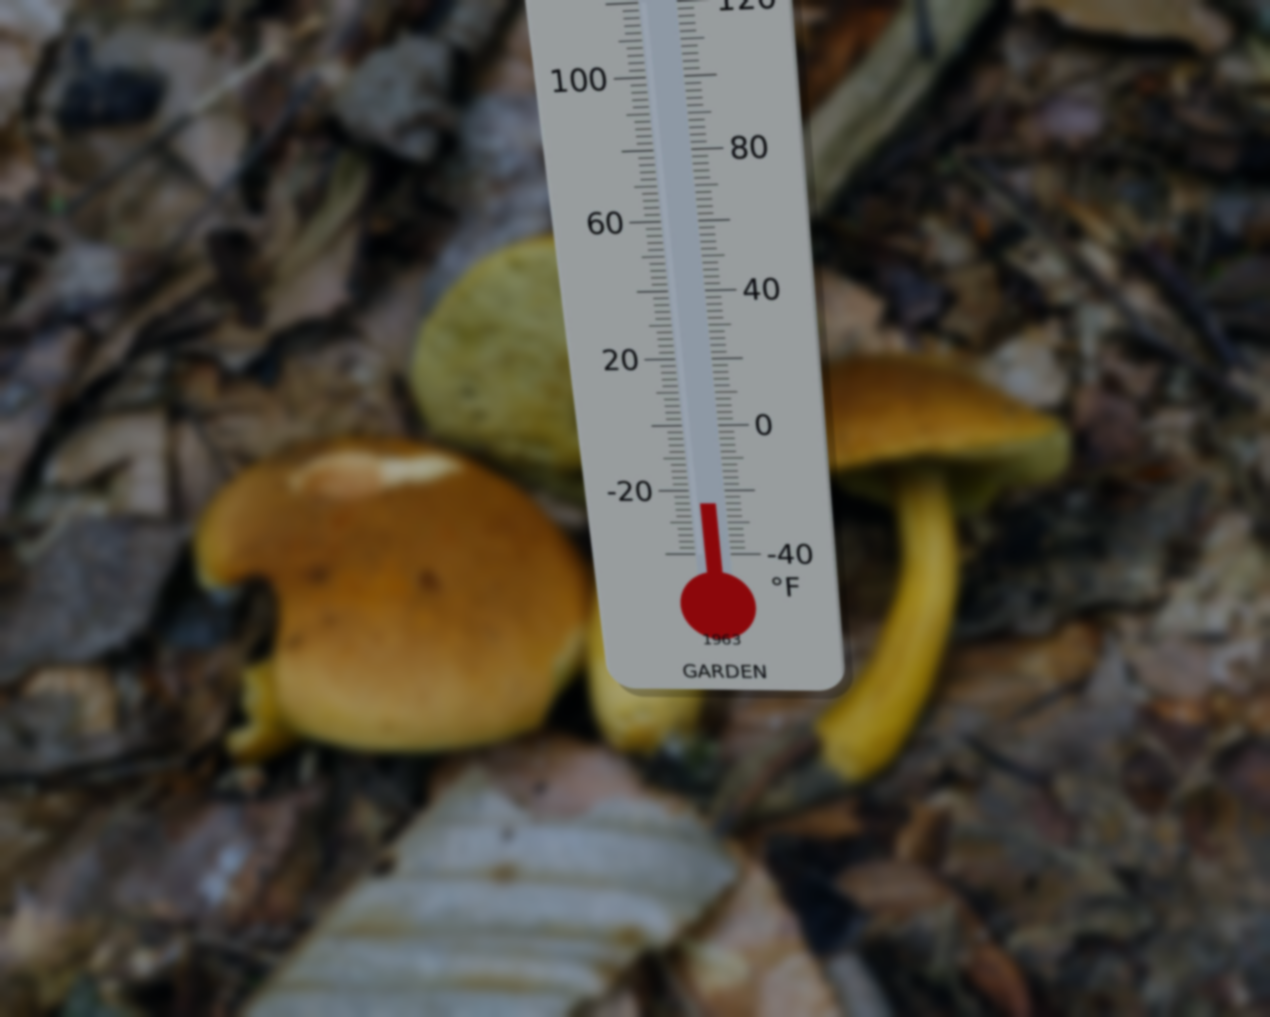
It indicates -24,°F
